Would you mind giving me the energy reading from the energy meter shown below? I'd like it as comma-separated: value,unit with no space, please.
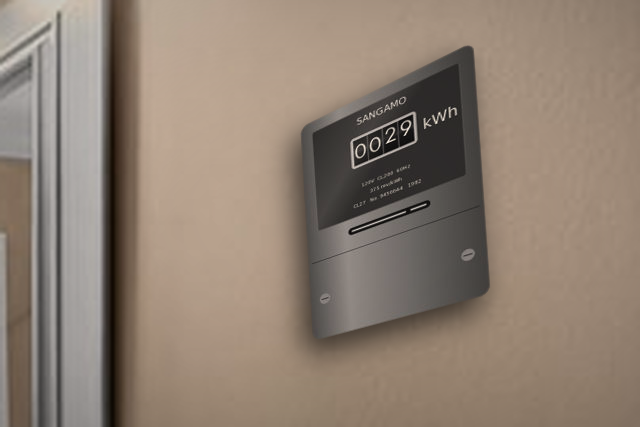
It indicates 29,kWh
